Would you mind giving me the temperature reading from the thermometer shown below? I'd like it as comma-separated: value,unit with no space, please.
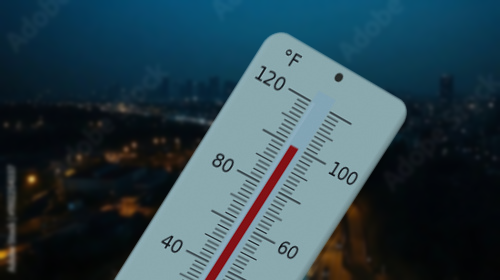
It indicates 100,°F
